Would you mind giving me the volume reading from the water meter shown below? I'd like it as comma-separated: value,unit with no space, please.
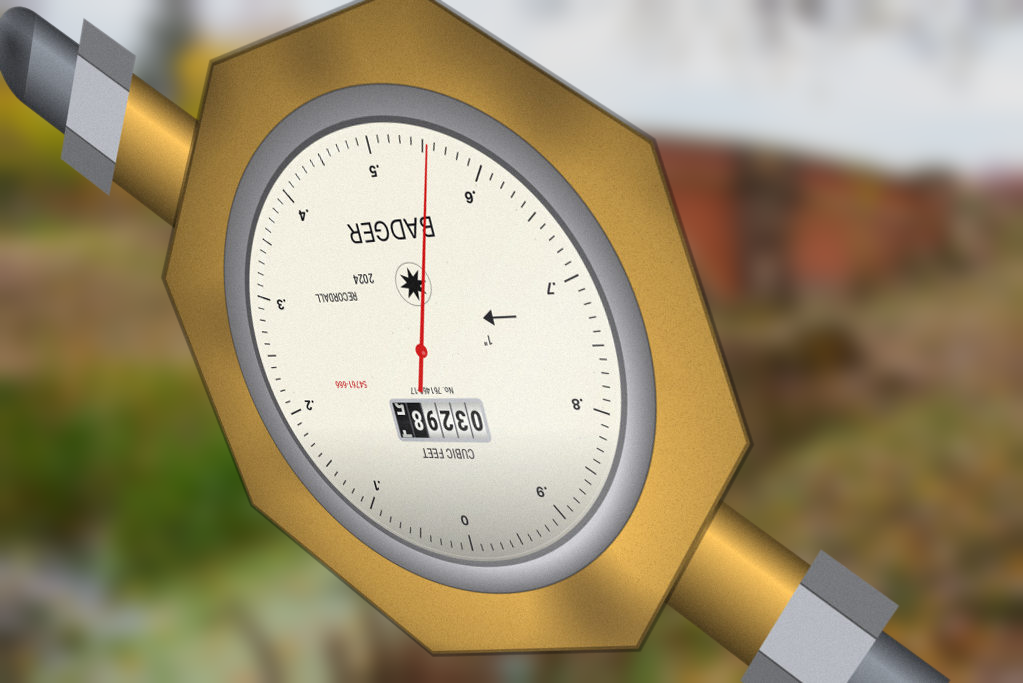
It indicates 32984.55,ft³
